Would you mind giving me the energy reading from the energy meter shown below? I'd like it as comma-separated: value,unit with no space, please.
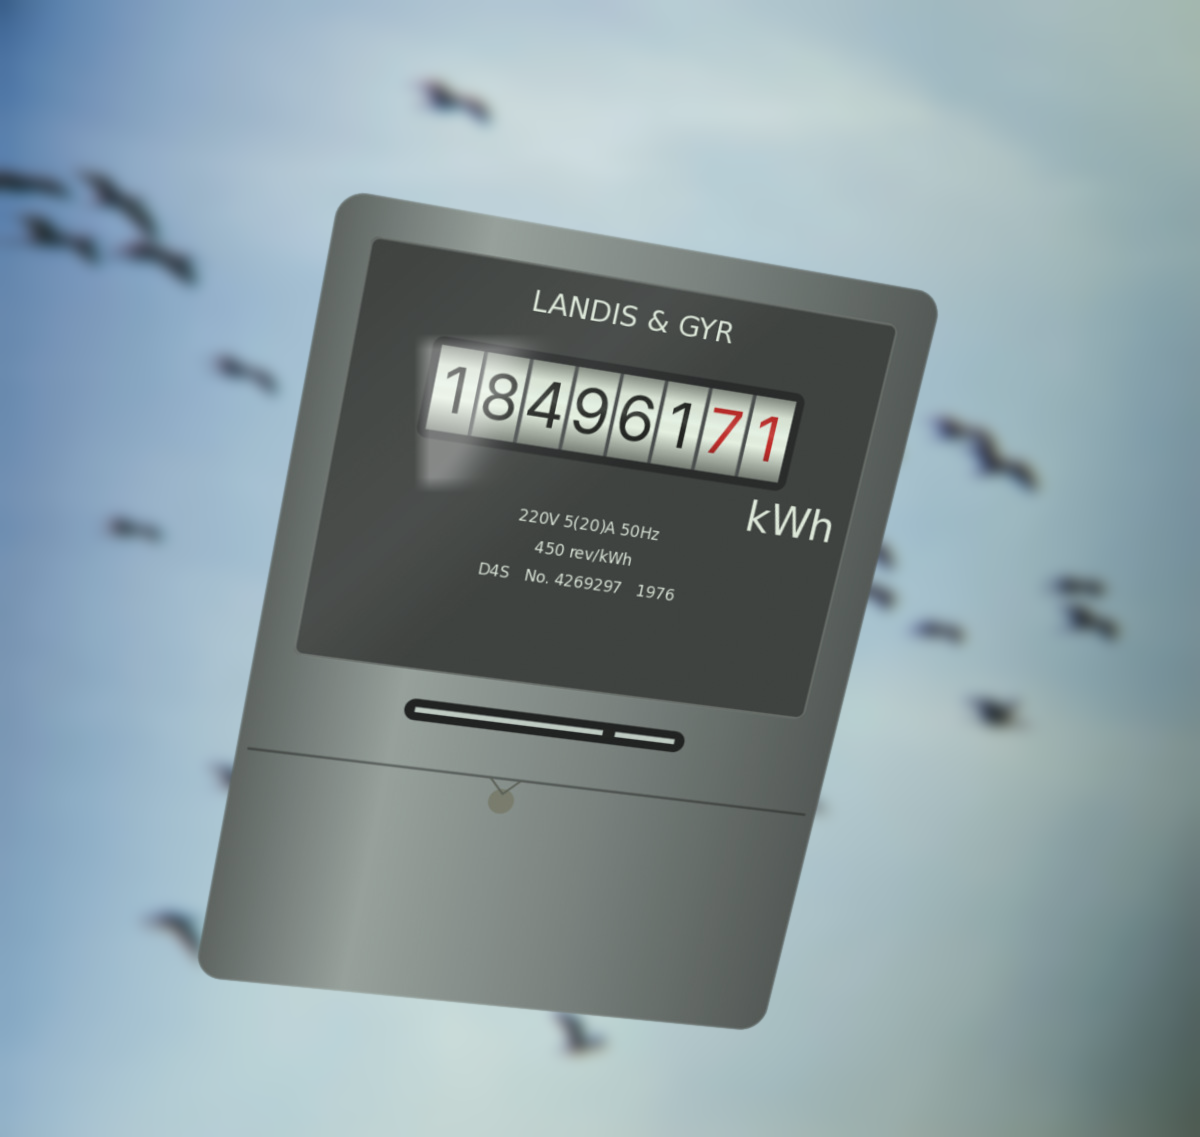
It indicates 184961.71,kWh
